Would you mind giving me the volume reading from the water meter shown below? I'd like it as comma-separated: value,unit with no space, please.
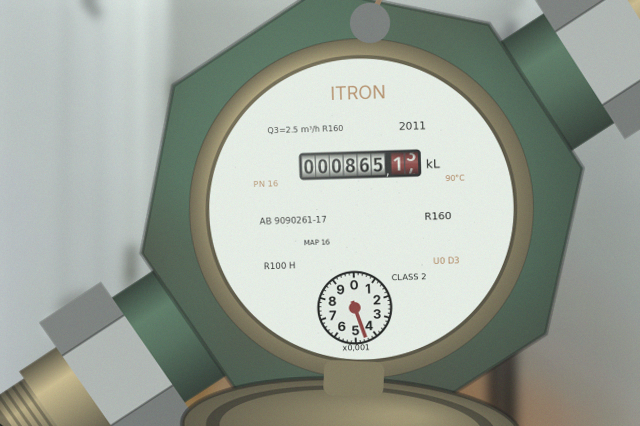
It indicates 865.134,kL
